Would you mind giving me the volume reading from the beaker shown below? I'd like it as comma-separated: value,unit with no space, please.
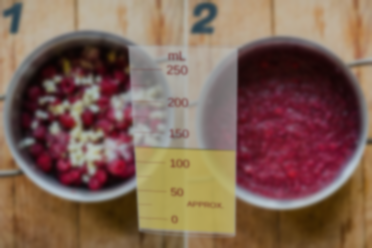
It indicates 125,mL
